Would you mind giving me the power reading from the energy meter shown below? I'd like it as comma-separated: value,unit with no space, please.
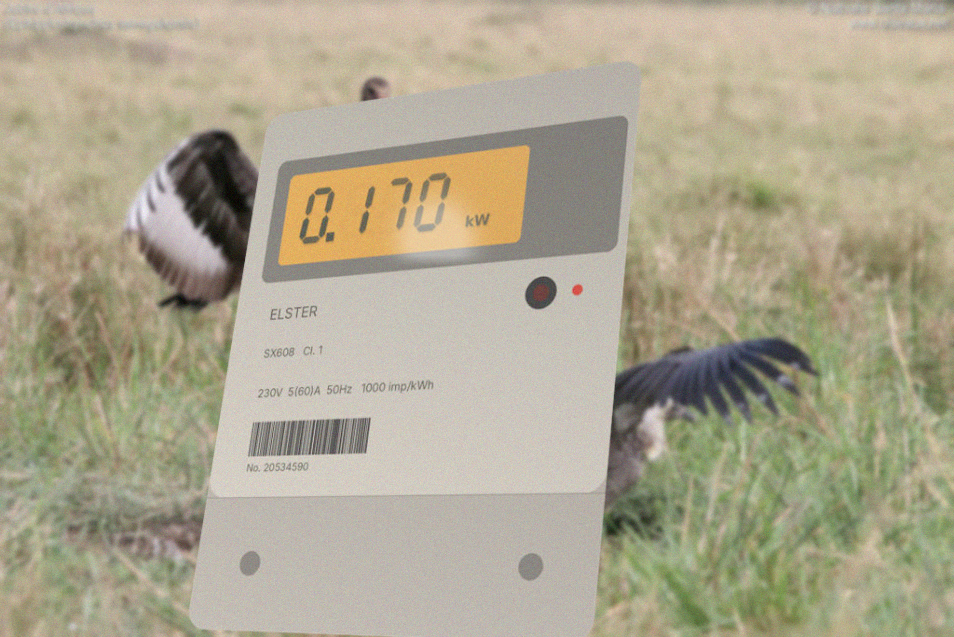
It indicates 0.170,kW
